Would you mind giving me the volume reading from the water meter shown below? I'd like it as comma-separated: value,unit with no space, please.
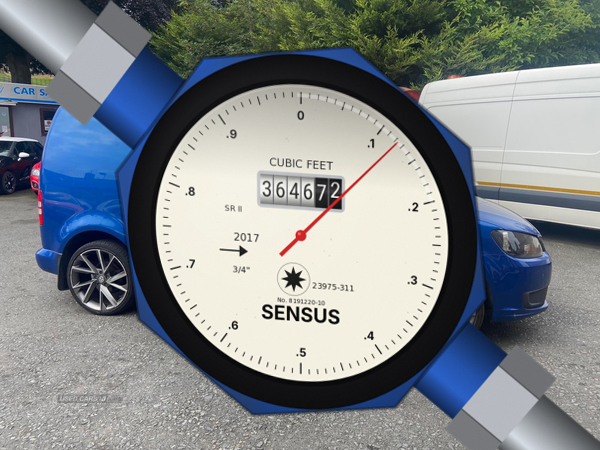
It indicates 364672.12,ft³
